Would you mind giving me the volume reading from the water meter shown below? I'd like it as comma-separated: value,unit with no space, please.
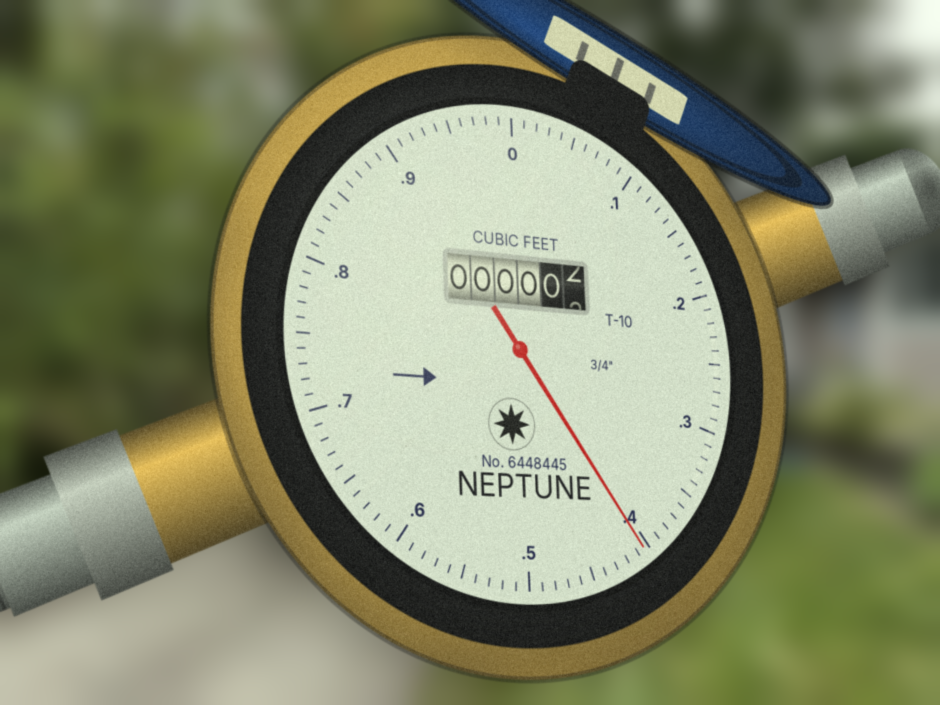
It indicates 2.40,ft³
